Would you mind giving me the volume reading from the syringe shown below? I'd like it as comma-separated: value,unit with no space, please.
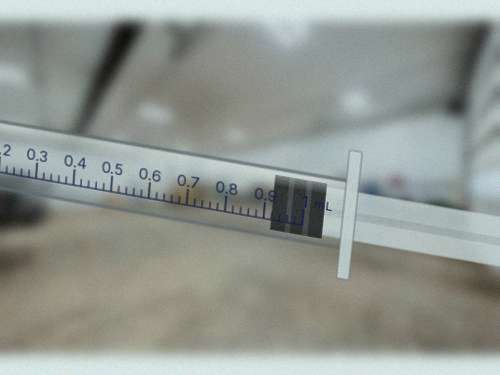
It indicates 0.92,mL
